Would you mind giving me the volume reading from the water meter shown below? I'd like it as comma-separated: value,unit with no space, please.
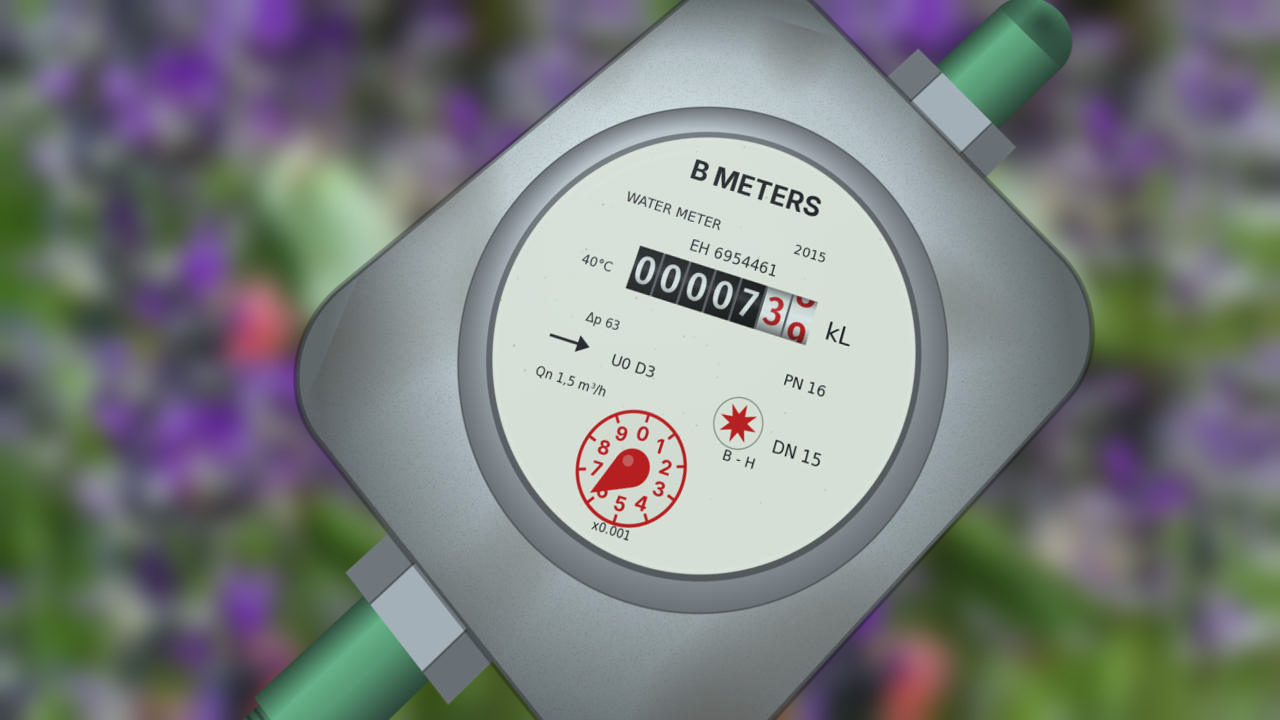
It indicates 7.386,kL
